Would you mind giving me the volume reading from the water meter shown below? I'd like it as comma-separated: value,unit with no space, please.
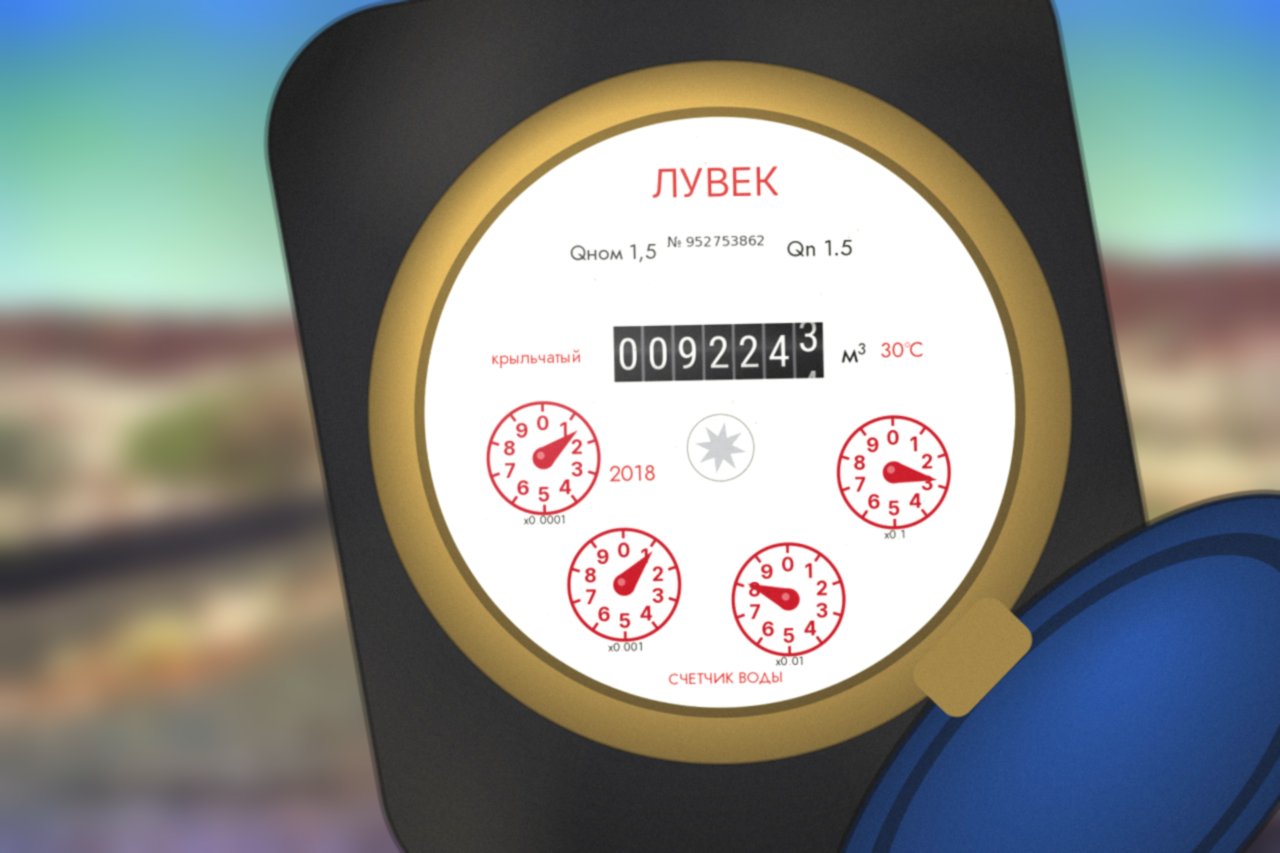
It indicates 92243.2811,m³
